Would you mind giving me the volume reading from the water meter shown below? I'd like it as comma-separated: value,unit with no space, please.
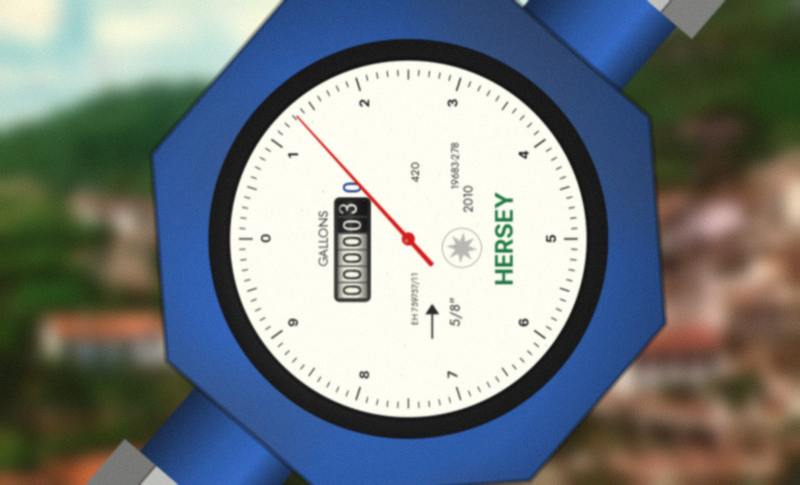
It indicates 31.3,gal
